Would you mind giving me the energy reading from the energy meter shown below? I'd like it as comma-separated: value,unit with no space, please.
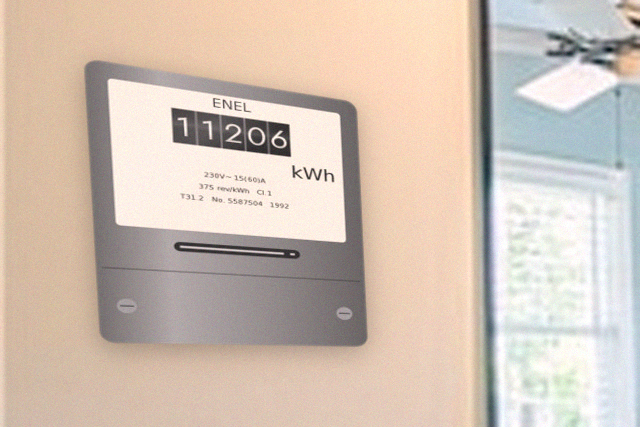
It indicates 11206,kWh
